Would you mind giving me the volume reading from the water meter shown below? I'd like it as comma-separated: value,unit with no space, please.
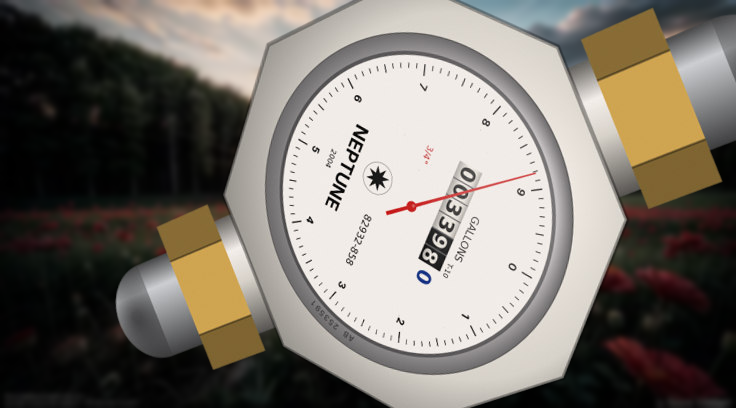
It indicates 33978.8,gal
